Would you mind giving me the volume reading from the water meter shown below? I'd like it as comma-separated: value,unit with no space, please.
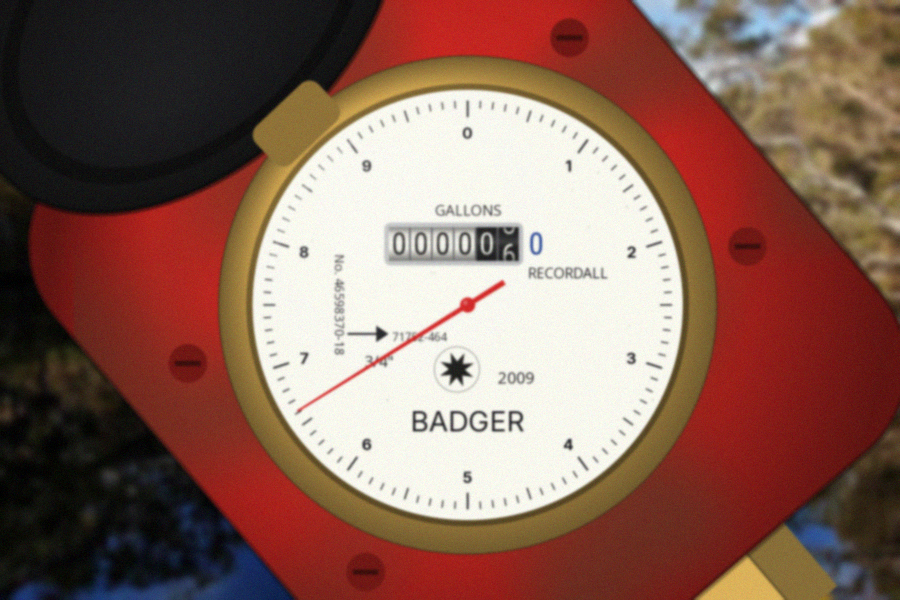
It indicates 56.6,gal
